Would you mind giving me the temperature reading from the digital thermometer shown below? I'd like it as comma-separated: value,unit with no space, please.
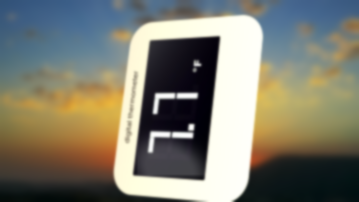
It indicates 7.7,°F
